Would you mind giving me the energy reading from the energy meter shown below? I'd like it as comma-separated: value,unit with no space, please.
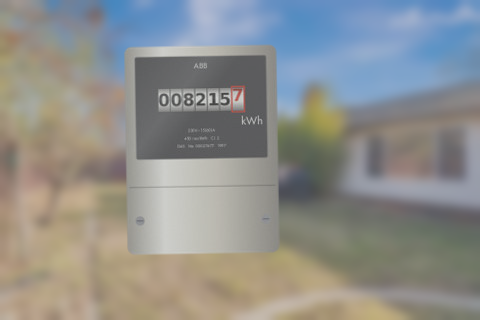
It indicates 8215.7,kWh
